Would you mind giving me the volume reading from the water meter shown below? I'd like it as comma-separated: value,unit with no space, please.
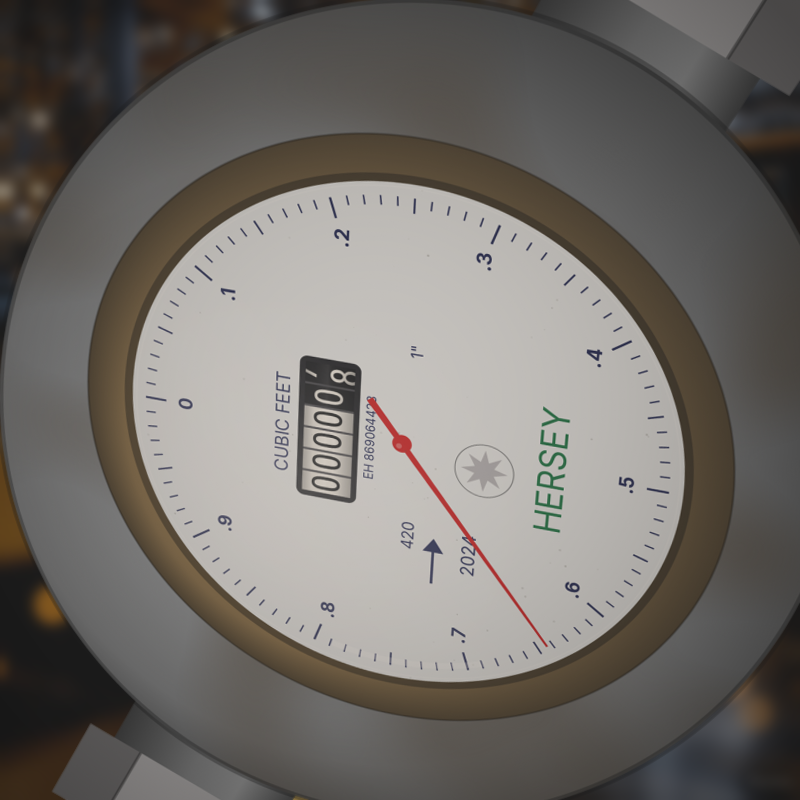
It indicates 7.64,ft³
